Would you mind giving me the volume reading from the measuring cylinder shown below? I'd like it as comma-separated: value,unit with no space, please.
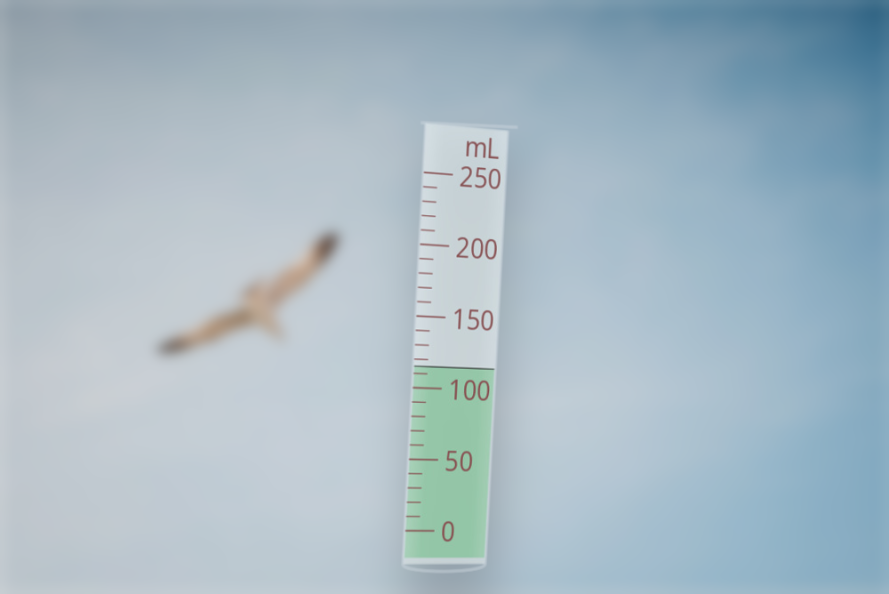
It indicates 115,mL
